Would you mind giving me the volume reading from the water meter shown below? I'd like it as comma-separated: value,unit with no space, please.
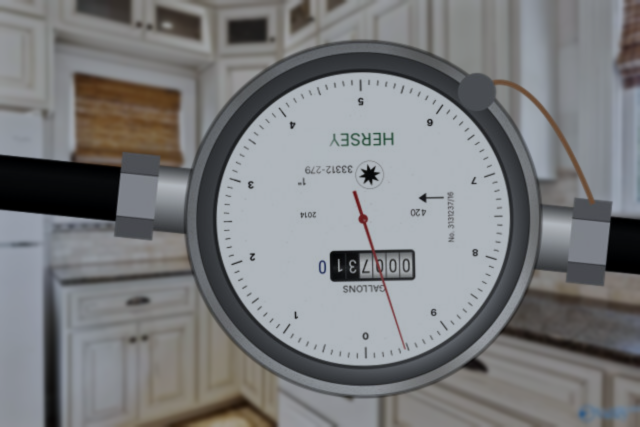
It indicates 7309.5,gal
